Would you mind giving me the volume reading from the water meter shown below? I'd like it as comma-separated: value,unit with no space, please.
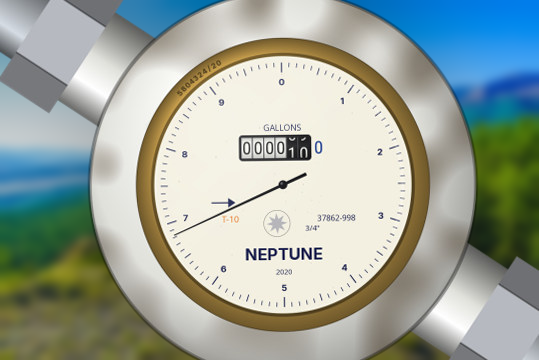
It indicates 96.8,gal
